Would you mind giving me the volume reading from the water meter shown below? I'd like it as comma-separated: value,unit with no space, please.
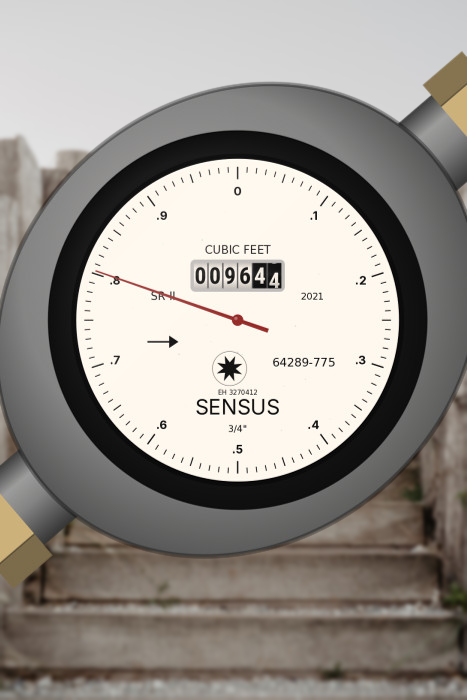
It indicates 9643.80,ft³
